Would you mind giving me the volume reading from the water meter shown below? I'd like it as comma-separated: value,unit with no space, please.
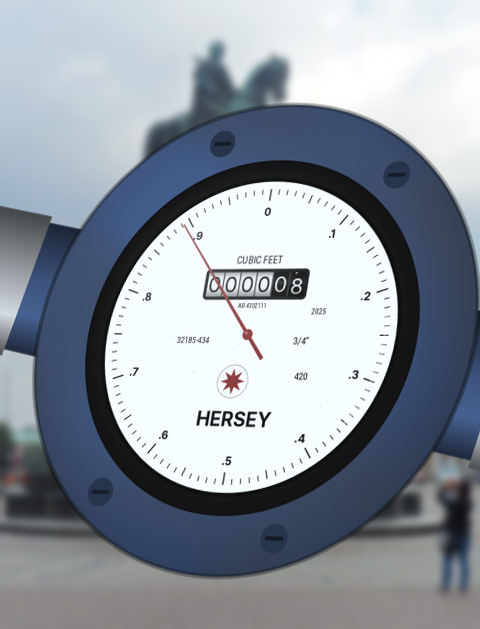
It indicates 7.89,ft³
